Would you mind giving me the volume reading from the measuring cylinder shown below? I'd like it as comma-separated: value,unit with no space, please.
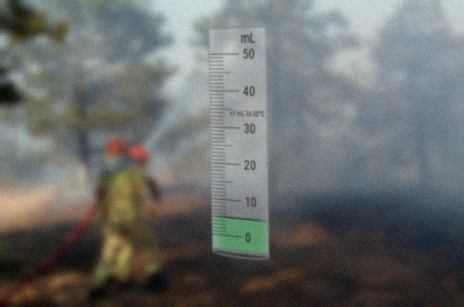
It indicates 5,mL
